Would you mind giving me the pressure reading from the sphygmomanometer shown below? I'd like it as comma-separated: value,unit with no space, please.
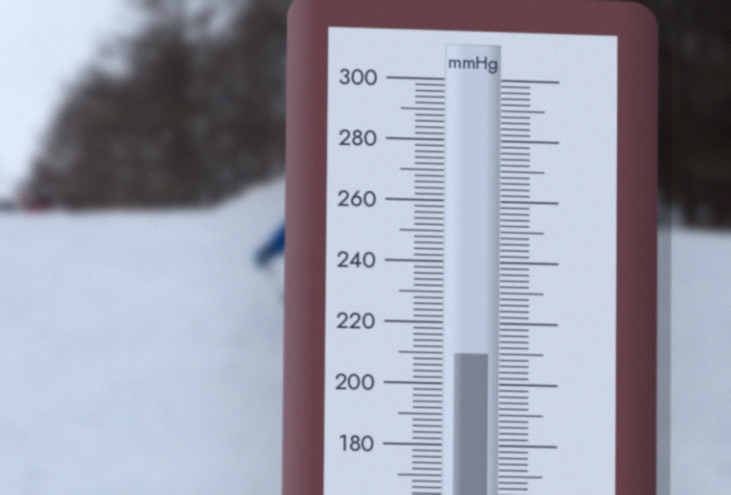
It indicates 210,mmHg
